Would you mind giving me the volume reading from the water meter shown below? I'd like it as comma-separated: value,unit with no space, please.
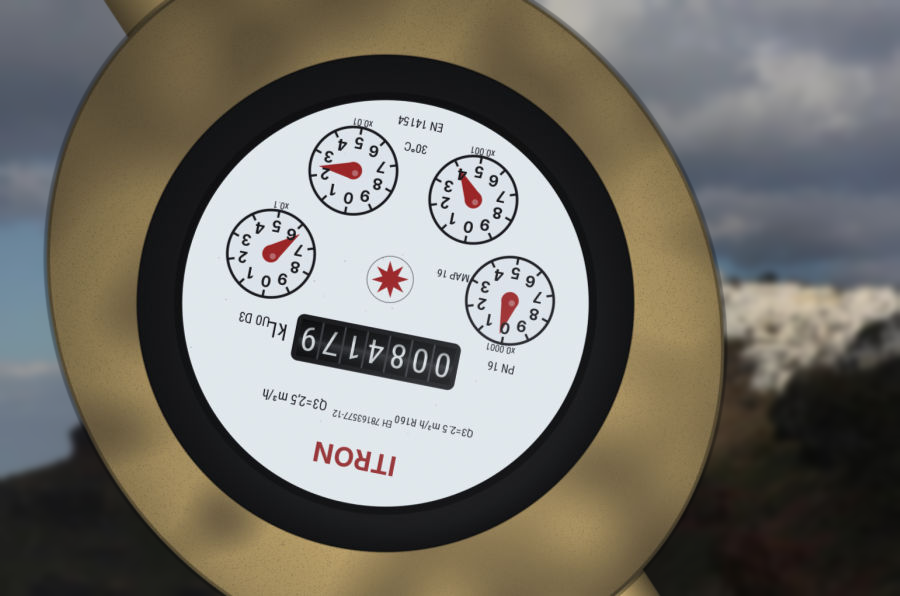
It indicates 84179.6240,kL
